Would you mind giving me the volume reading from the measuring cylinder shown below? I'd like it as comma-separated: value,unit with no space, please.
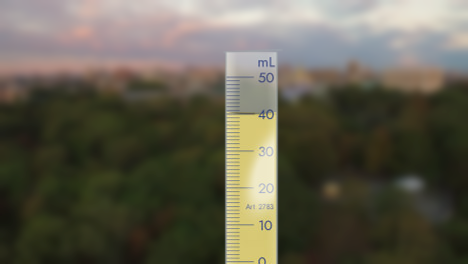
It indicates 40,mL
